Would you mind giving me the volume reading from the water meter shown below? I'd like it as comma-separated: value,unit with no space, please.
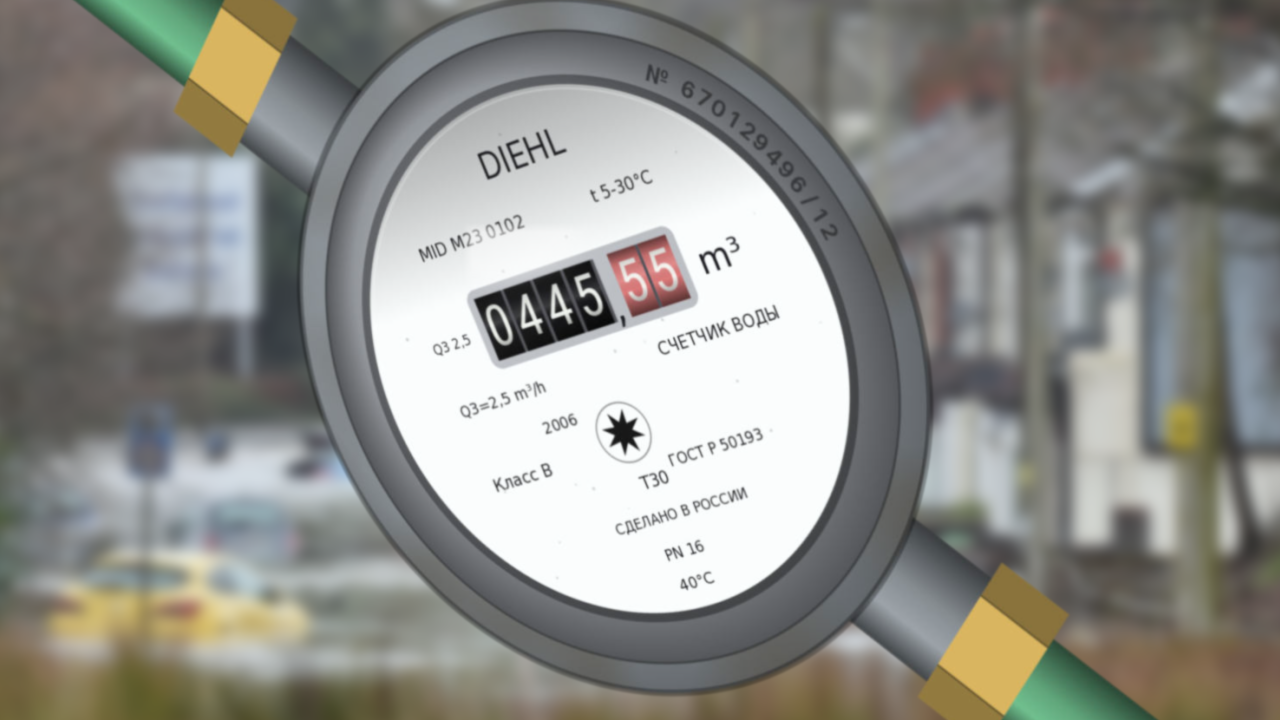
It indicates 445.55,m³
